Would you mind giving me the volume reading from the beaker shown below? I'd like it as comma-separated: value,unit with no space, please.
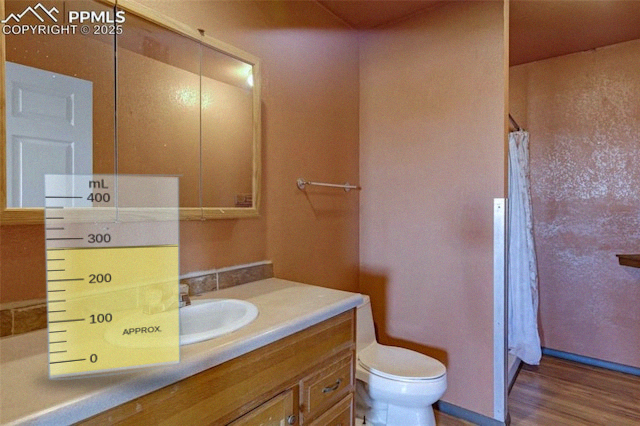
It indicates 275,mL
